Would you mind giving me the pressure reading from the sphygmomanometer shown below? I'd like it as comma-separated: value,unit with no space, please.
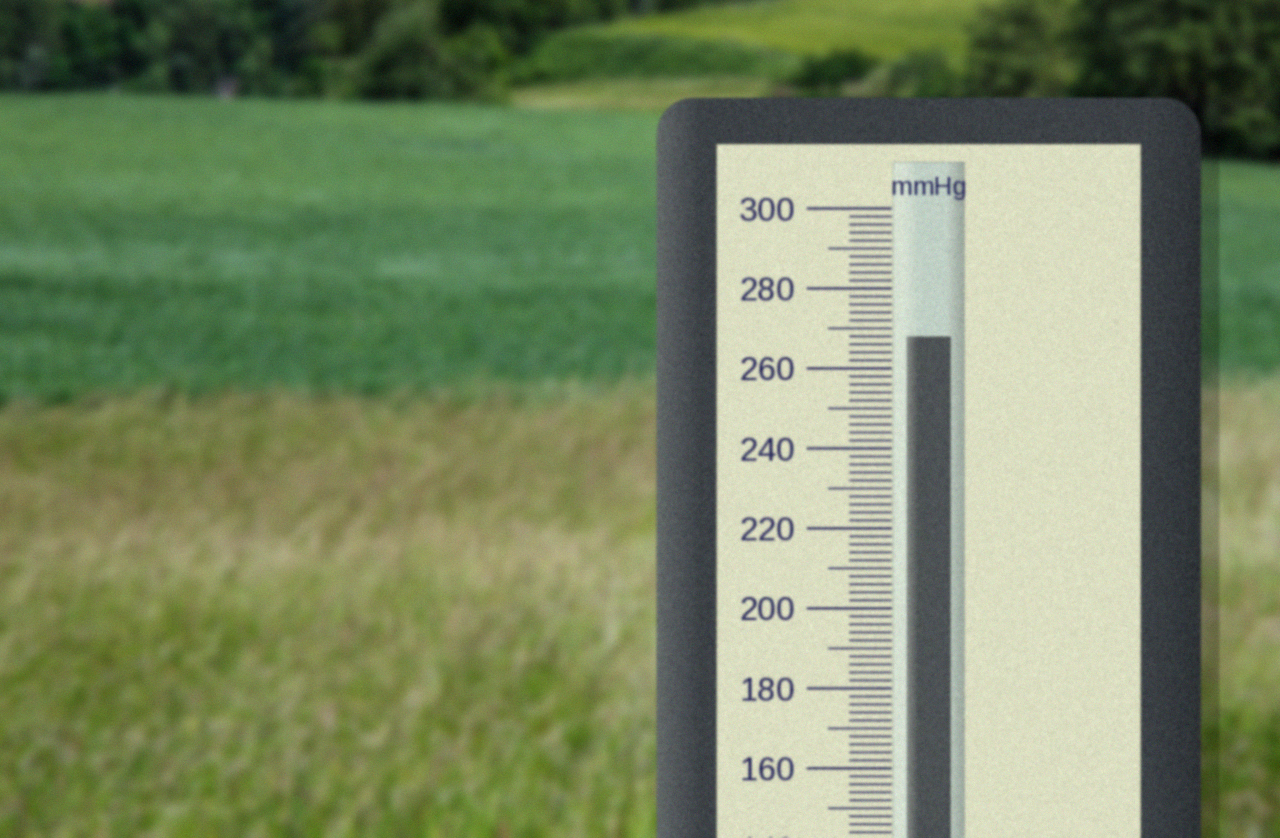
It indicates 268,mmHg
